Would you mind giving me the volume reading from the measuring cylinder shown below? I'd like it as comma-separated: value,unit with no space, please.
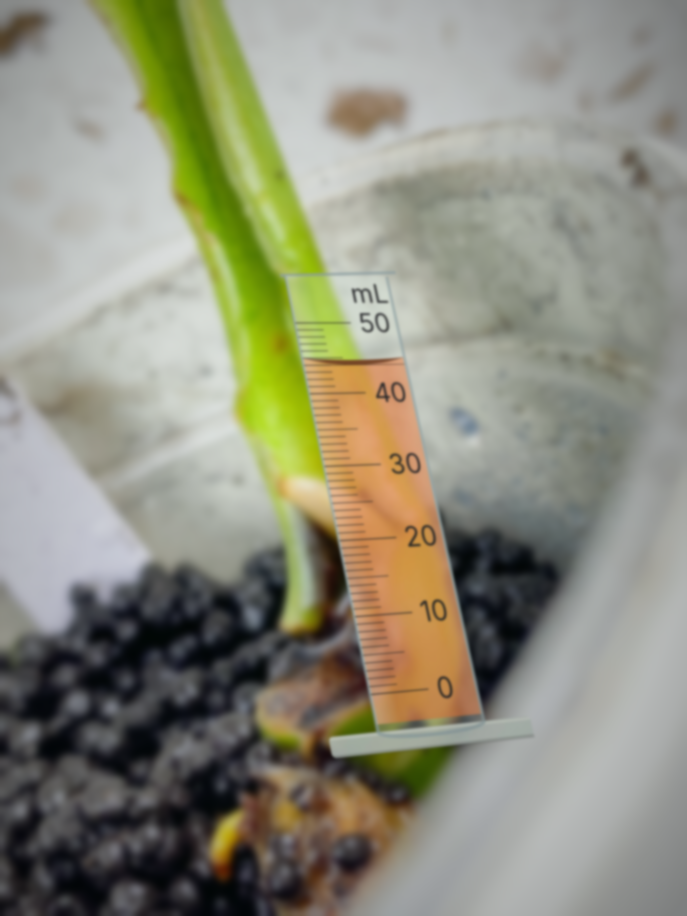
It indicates 44,mL
